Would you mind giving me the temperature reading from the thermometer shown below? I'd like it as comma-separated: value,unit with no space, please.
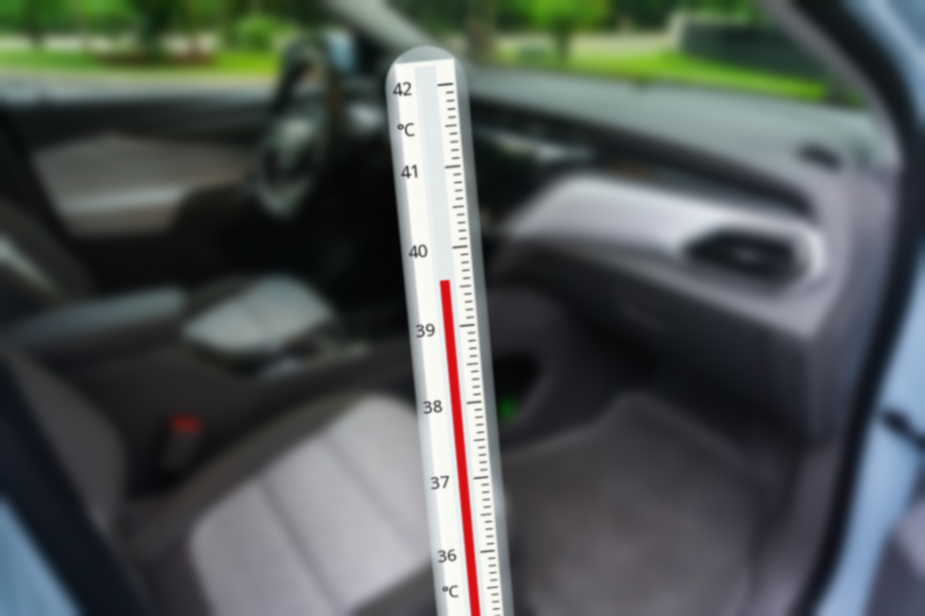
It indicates 39.6,°C
